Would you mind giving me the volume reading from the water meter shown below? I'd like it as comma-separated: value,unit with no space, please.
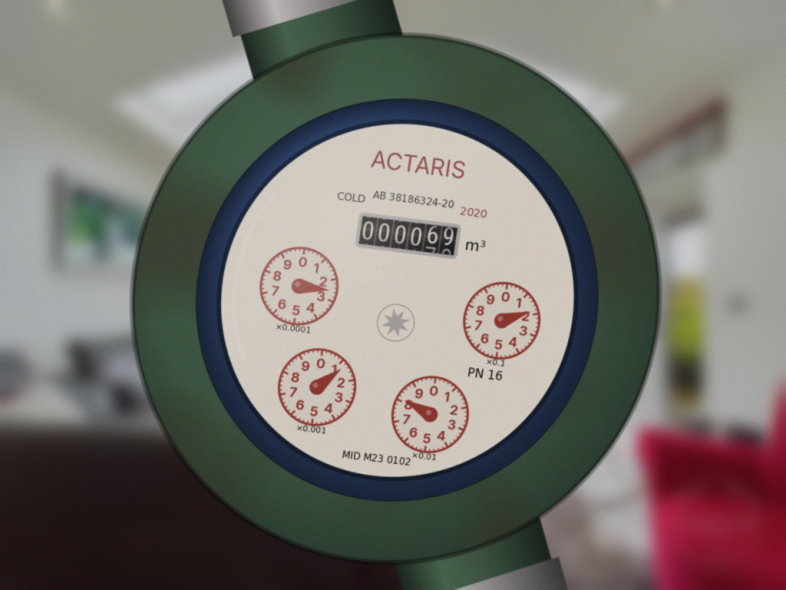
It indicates 69.1812,m³
